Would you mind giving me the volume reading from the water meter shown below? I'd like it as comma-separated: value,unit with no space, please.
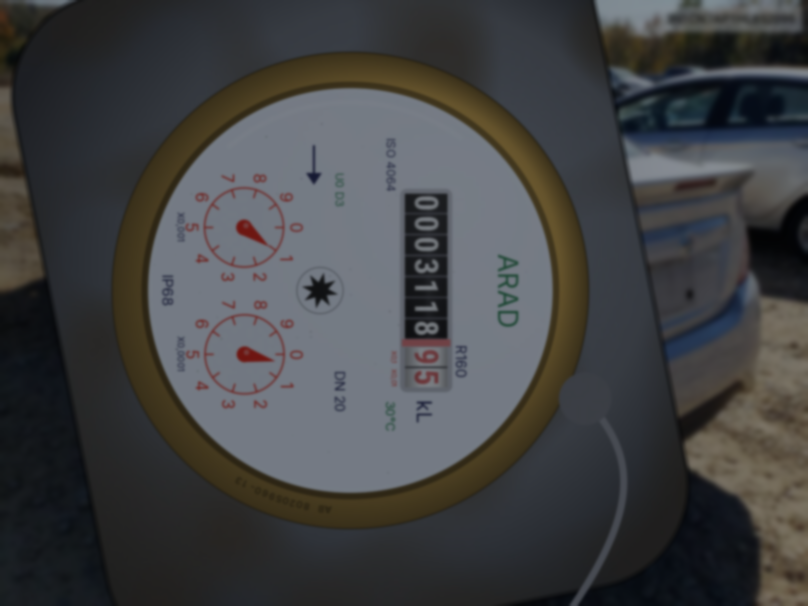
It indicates 3118.9510,kL
